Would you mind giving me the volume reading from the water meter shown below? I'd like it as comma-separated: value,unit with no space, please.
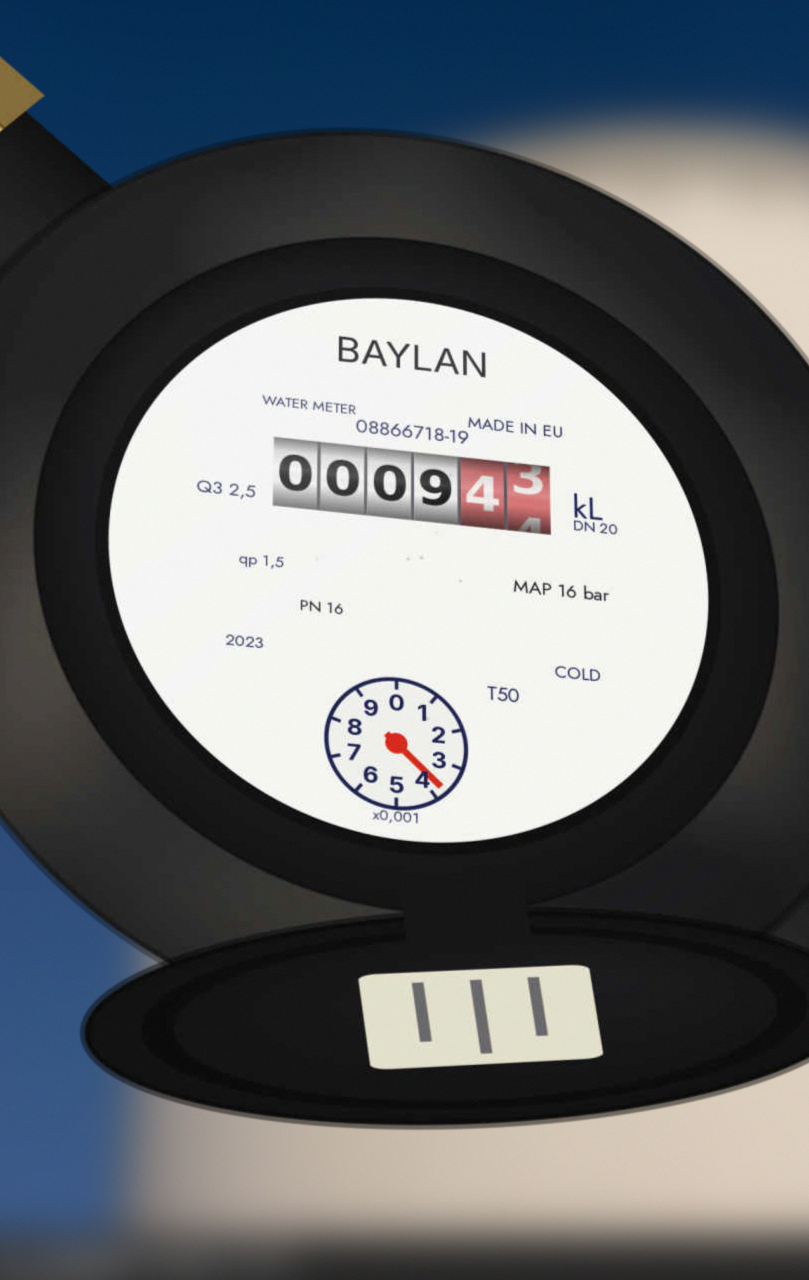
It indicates 9.433,kL
